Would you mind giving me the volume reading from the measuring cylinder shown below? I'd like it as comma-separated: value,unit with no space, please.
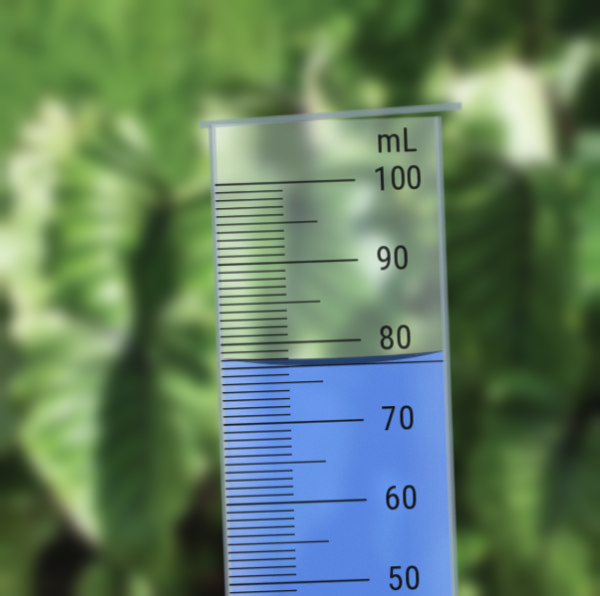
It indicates 77,mL
